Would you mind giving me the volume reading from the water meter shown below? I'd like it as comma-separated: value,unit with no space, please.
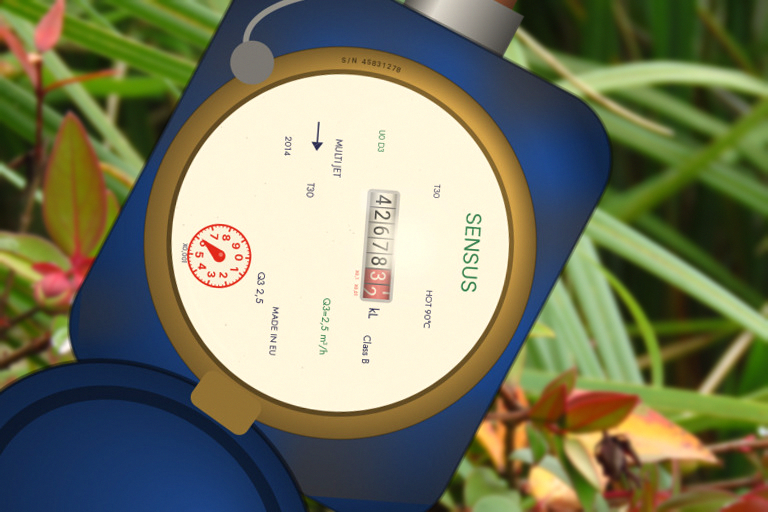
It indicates 42678.316,kL
